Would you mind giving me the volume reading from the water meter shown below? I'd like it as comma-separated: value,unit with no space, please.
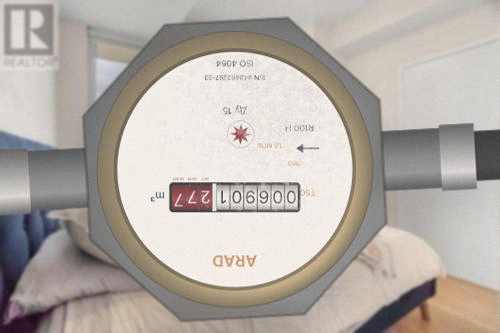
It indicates 6901.277,m³
